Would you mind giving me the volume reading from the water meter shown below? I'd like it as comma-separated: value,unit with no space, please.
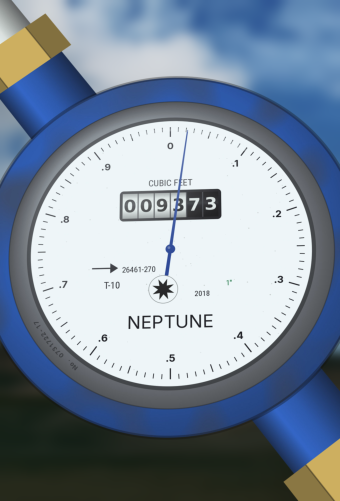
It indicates 9373.02,ft³
